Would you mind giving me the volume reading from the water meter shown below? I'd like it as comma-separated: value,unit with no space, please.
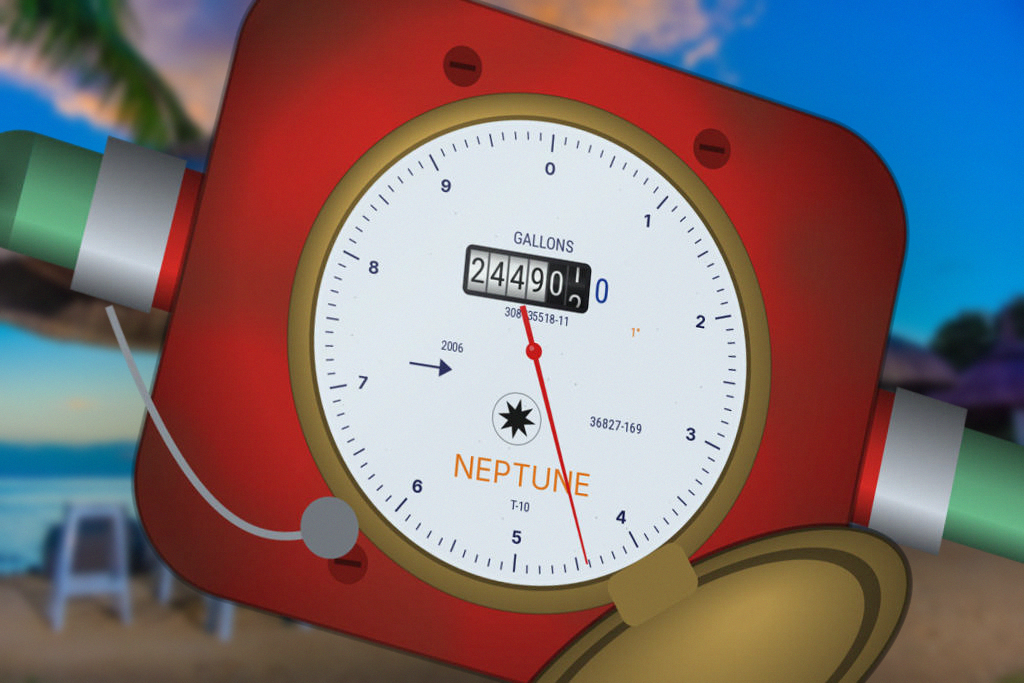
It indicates 2449014.4,gal
